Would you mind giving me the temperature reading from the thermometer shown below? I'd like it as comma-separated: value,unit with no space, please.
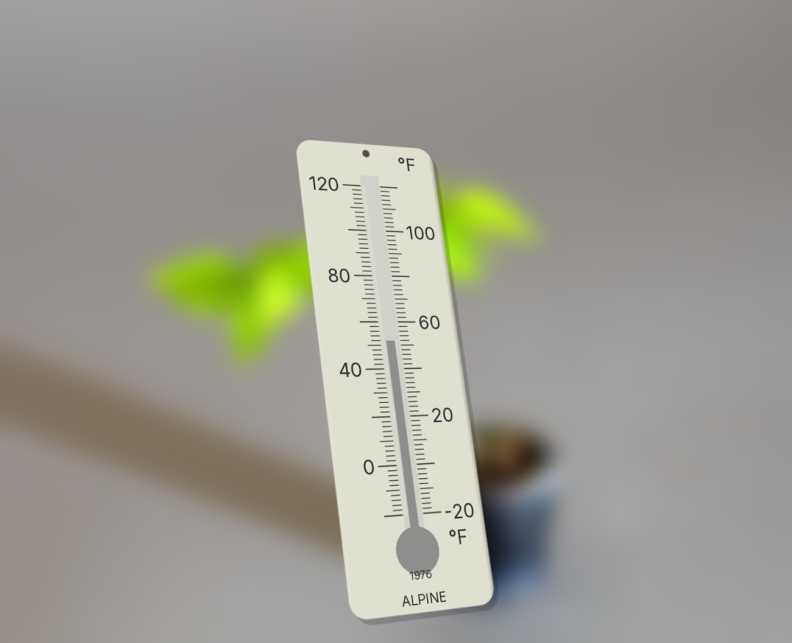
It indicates 52,°F
